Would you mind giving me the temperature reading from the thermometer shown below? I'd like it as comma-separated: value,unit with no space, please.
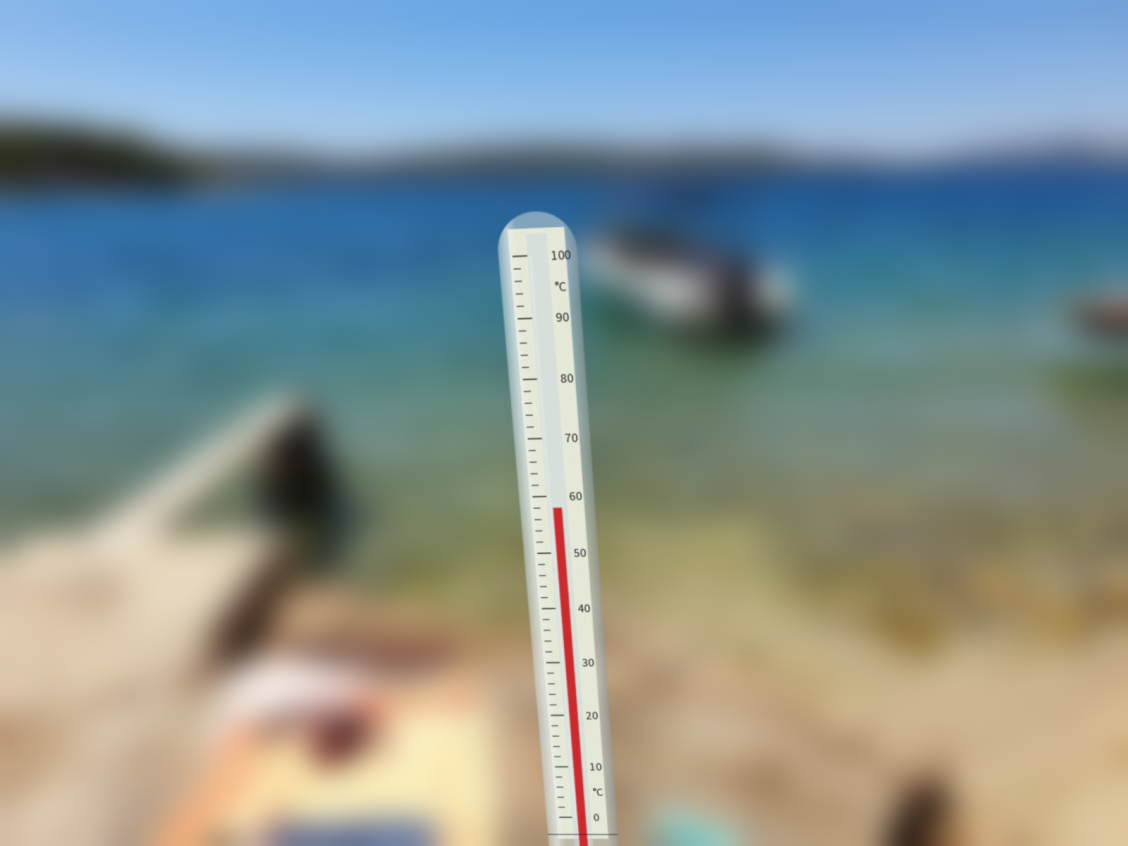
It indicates 58,°C
